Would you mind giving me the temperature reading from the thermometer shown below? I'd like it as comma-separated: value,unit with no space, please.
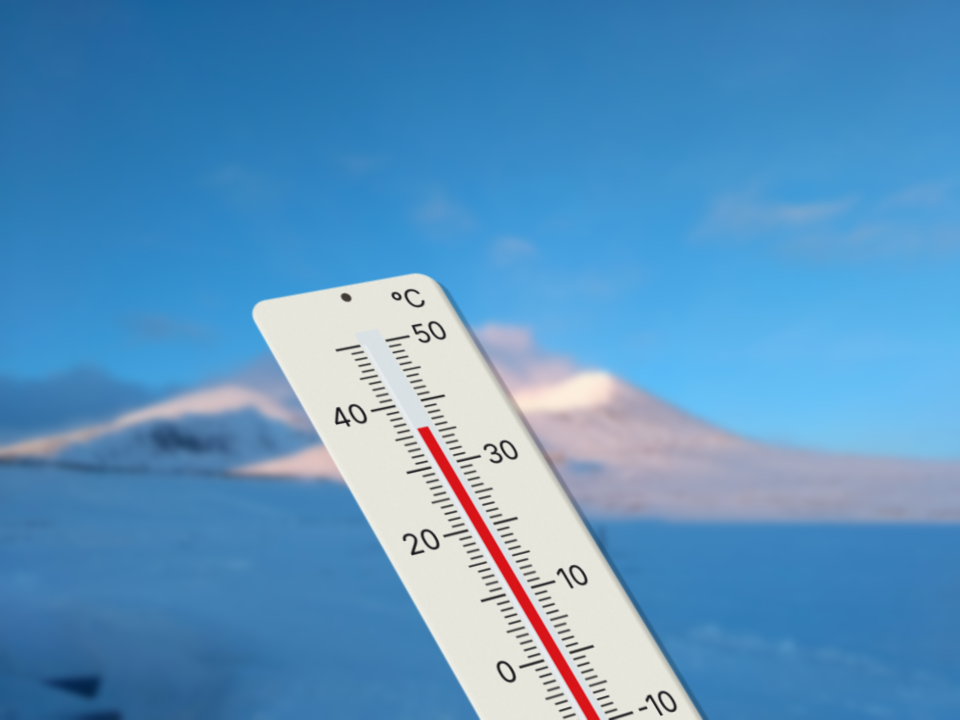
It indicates 36,°C
